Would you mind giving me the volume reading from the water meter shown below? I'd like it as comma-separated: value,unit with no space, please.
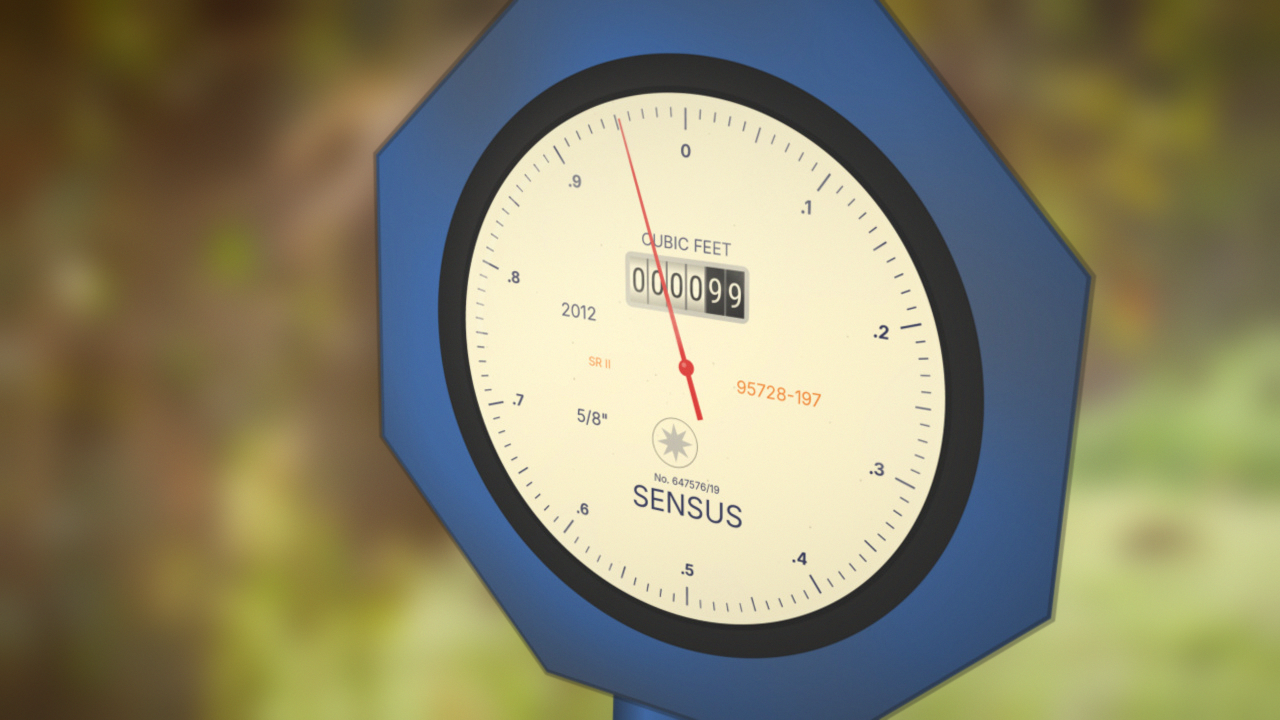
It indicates 98.95,ft³
